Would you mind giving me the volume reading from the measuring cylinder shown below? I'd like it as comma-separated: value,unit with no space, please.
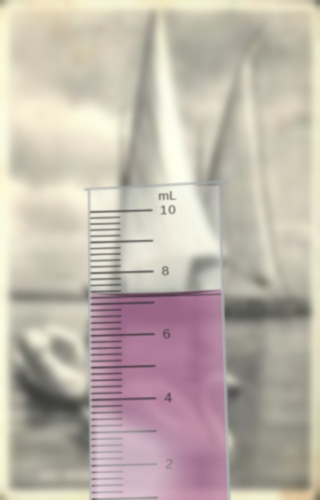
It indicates 7.2,mL
